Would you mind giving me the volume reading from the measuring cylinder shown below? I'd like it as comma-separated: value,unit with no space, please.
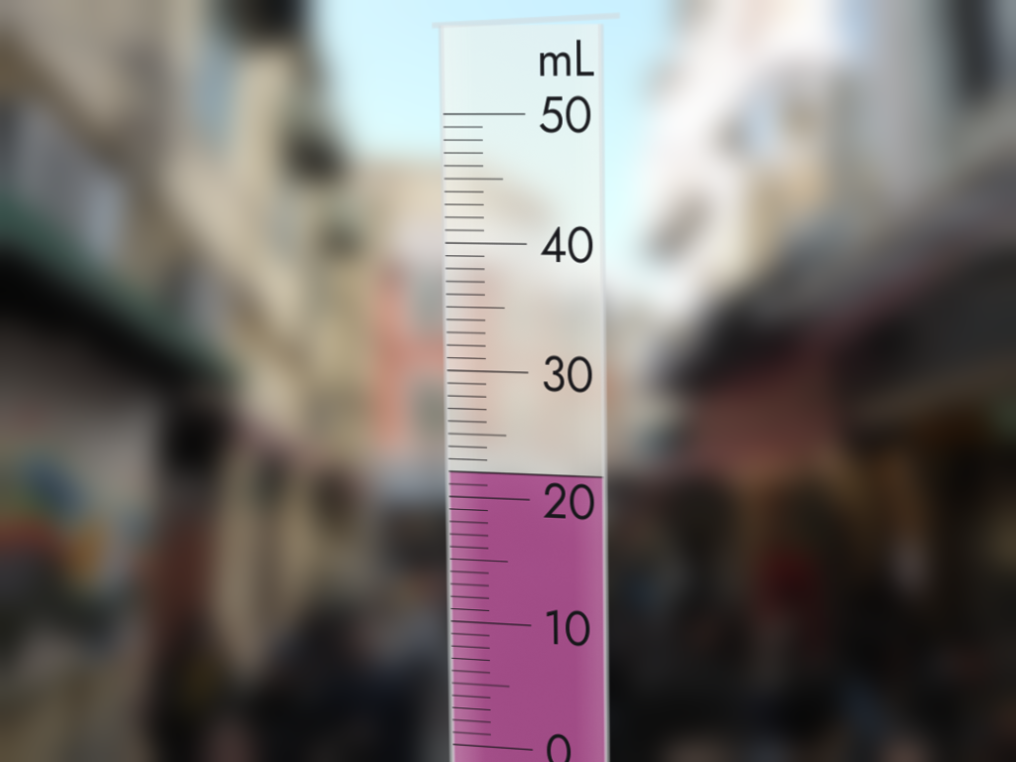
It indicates 22,mL
